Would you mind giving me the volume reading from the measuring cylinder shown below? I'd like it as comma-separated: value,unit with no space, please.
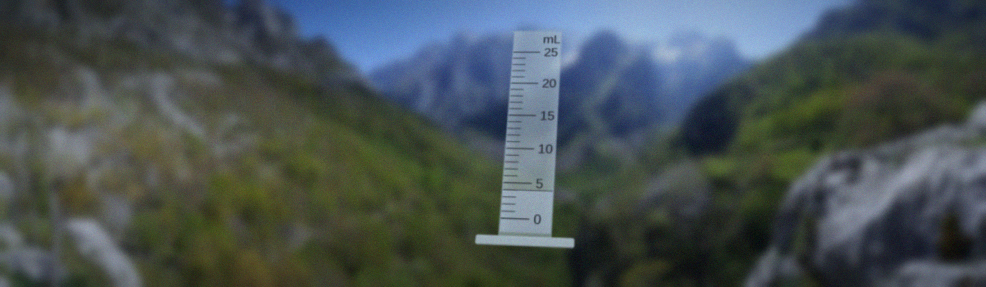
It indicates 4,mL
